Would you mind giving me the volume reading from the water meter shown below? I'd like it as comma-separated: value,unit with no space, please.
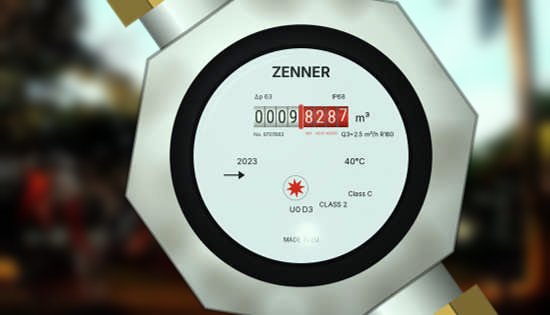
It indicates 9.8287,m³
